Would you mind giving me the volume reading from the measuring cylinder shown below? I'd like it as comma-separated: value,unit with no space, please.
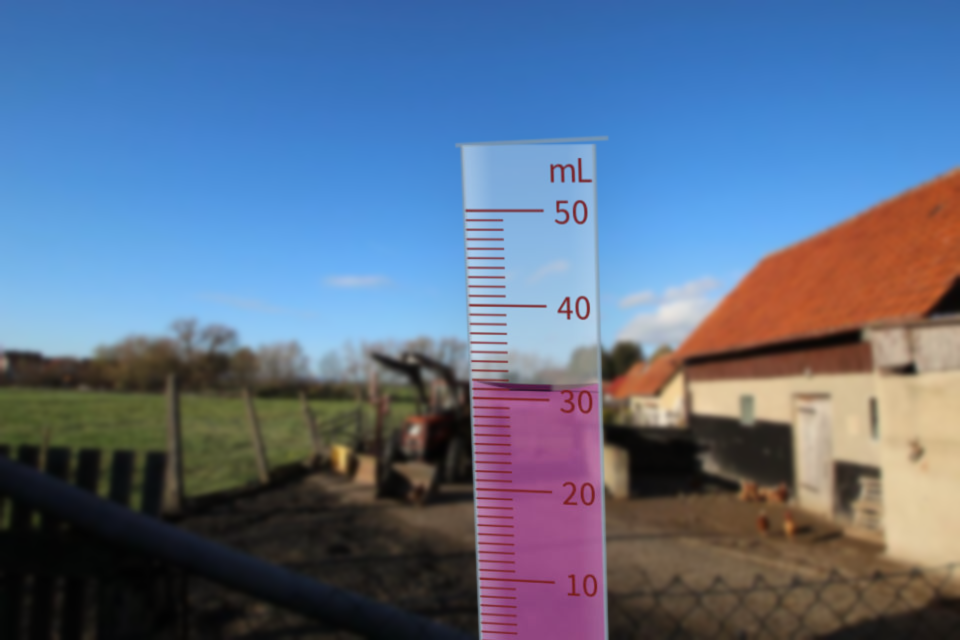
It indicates 31,mL
